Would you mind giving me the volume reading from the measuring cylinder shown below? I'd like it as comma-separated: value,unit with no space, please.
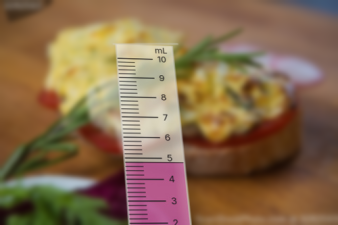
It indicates 4.8,mL
